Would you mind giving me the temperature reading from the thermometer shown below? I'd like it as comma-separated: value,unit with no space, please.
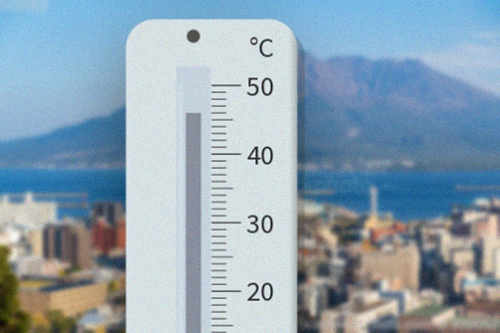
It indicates 46,°C
